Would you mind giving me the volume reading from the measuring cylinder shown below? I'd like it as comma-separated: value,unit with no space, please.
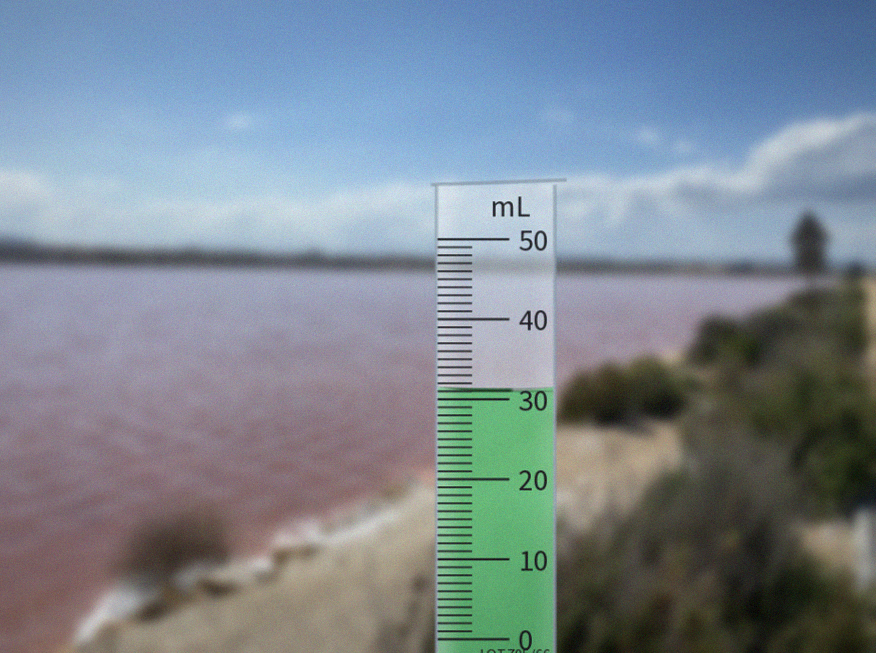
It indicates 31,mL
